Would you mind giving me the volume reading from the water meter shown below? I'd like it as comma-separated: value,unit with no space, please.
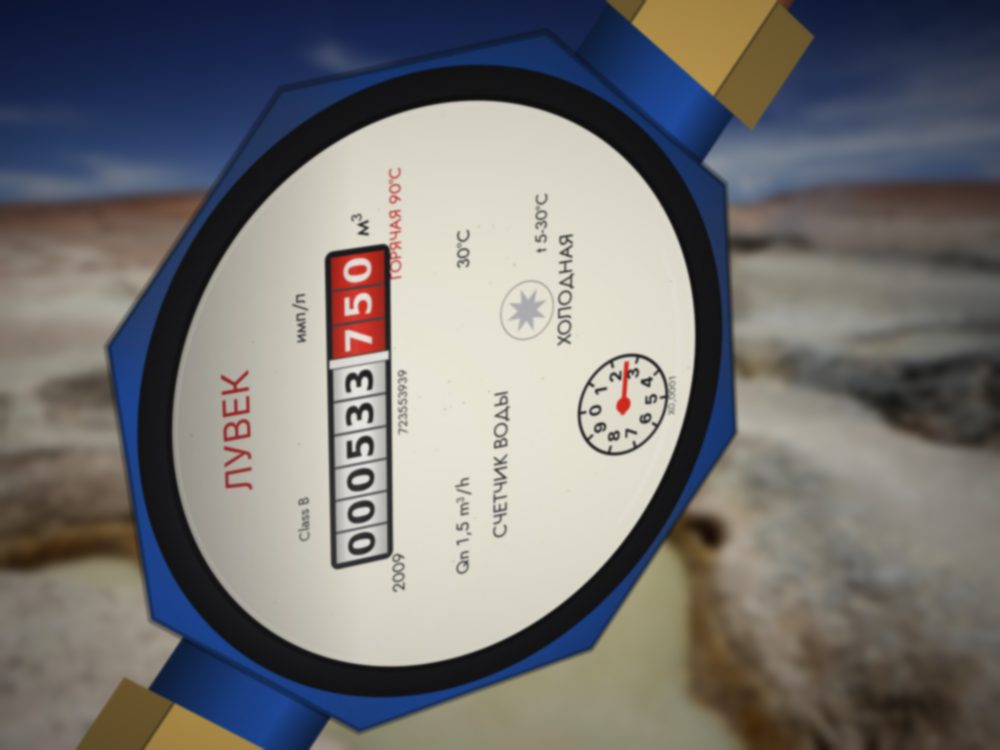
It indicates 533.7502,m³
